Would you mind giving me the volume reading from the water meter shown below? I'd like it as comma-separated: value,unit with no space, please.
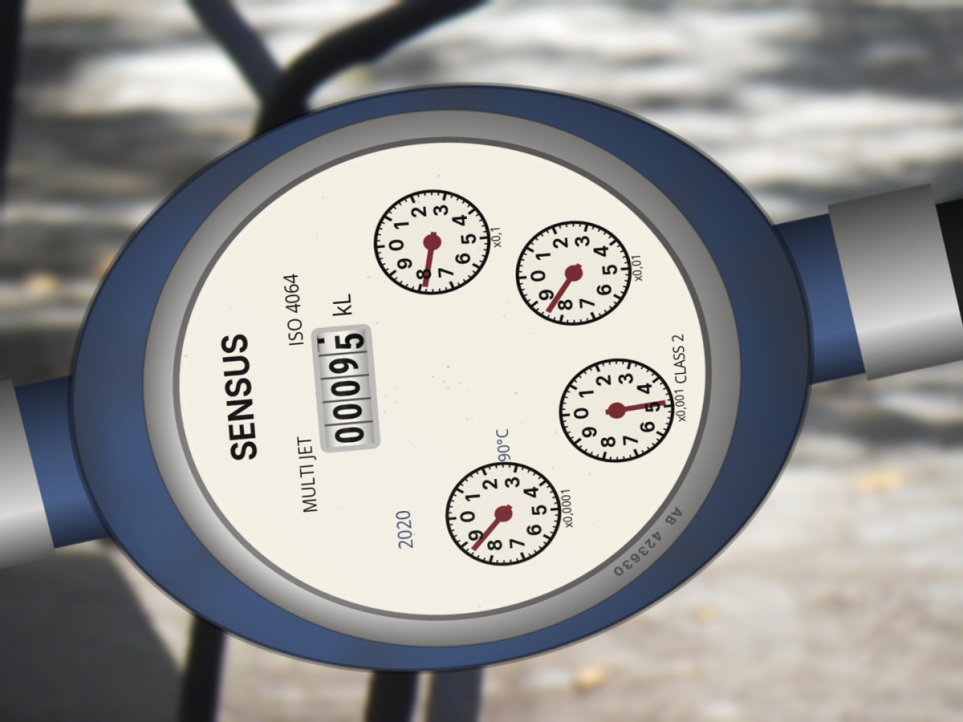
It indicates 94.7848,kL
